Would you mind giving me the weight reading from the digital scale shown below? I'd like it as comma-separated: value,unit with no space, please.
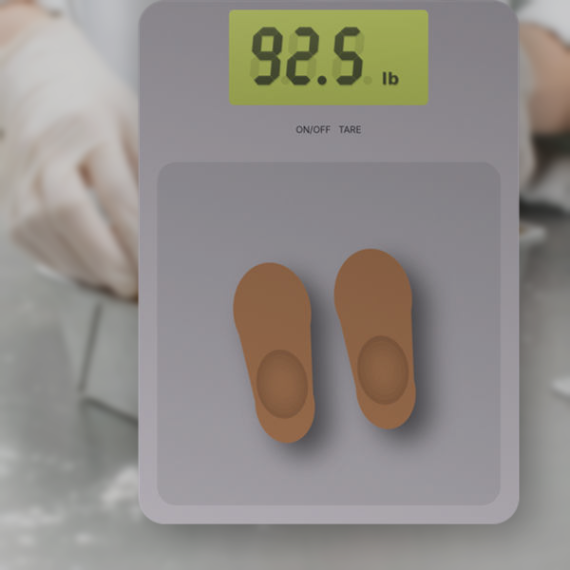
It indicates 92.5,lb
